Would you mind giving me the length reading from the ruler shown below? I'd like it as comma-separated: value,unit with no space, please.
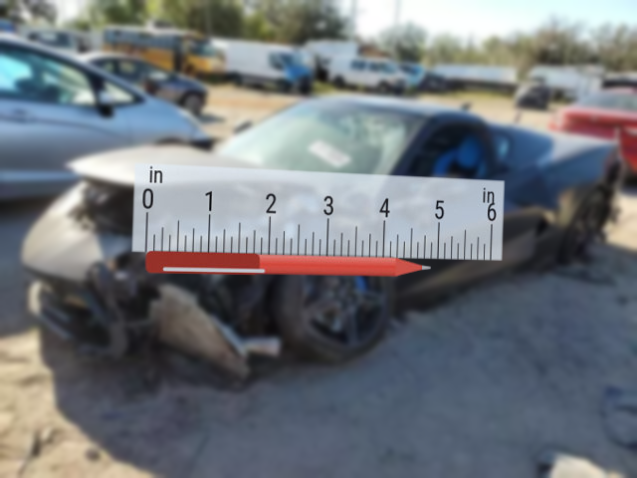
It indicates 4.875,in
